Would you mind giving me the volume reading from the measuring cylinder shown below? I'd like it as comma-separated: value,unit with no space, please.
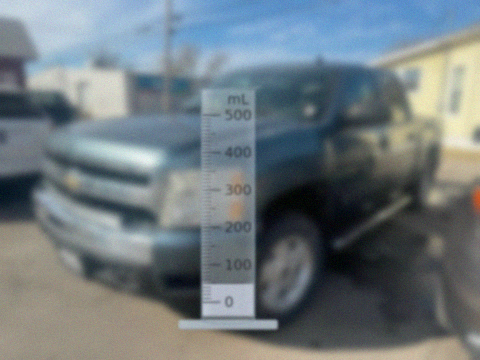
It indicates 50,mL
